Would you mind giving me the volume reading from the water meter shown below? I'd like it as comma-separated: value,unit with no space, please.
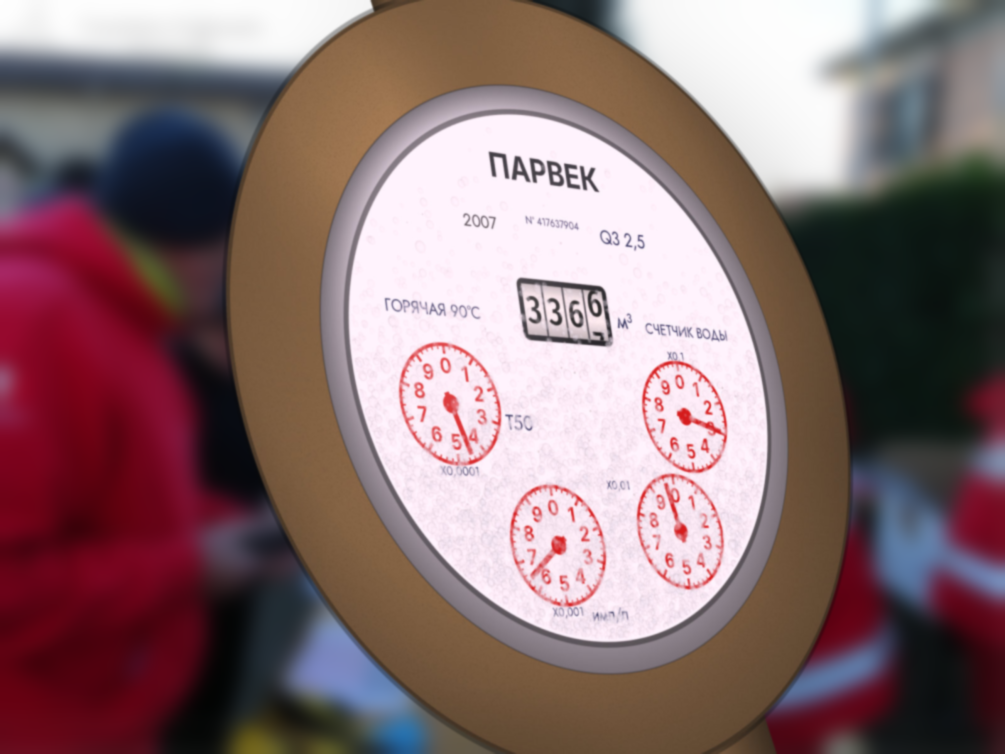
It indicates 3366.2964,m³
